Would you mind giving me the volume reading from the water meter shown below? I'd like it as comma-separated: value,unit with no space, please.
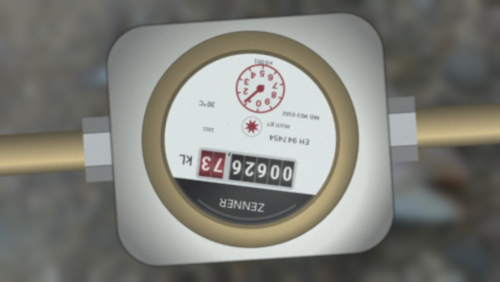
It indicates 626.731,kL
